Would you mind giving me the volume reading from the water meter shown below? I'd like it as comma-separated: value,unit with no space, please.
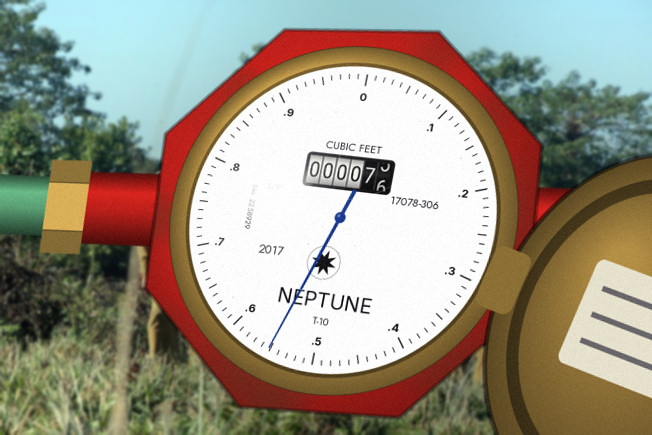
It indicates 75.55,ft³
